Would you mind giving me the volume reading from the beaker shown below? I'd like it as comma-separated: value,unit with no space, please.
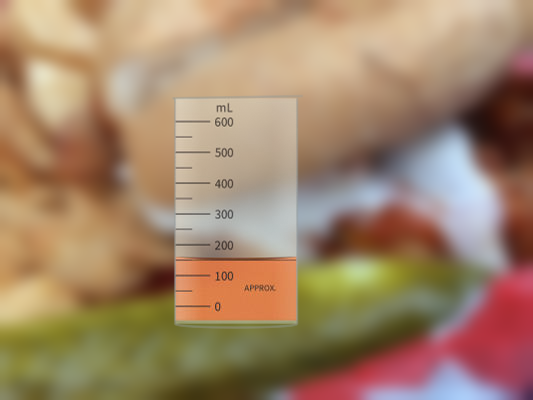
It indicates 150,mL
